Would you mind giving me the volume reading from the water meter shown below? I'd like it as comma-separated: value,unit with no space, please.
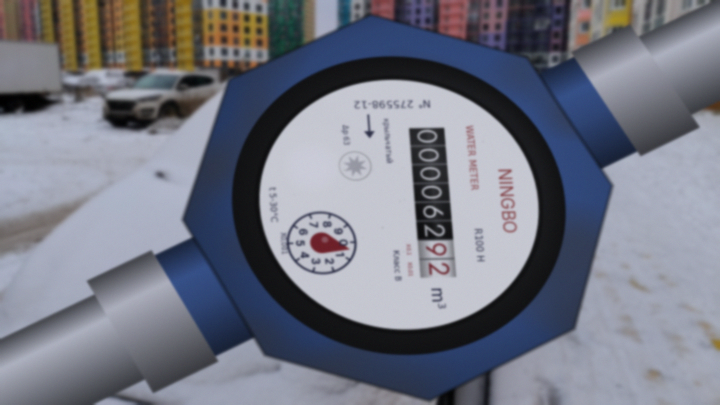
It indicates 62.920,m³
